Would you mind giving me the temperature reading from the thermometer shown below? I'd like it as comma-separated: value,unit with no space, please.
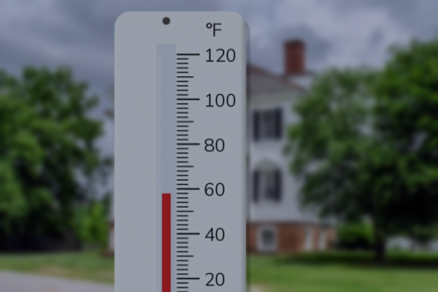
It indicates 58,°F
